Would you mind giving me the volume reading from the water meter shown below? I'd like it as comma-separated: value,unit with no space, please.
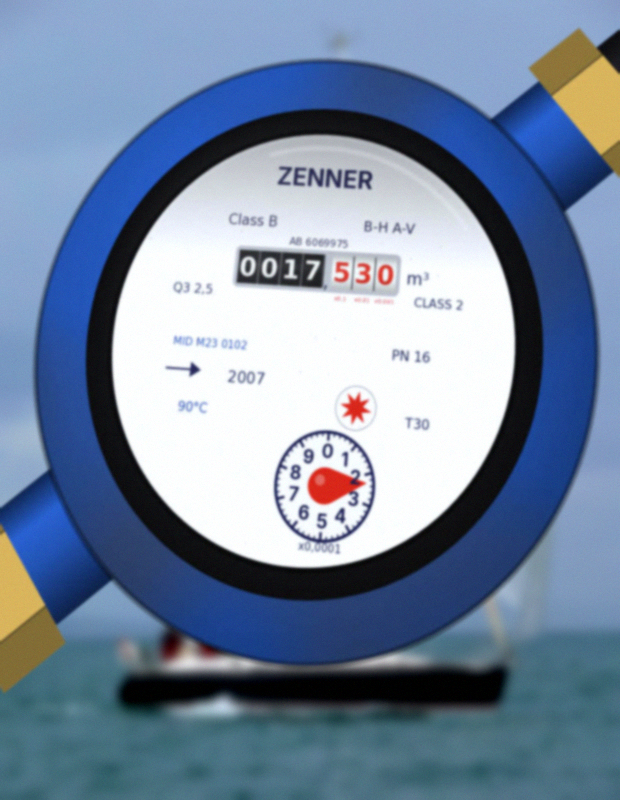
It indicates 17.5302,m³
